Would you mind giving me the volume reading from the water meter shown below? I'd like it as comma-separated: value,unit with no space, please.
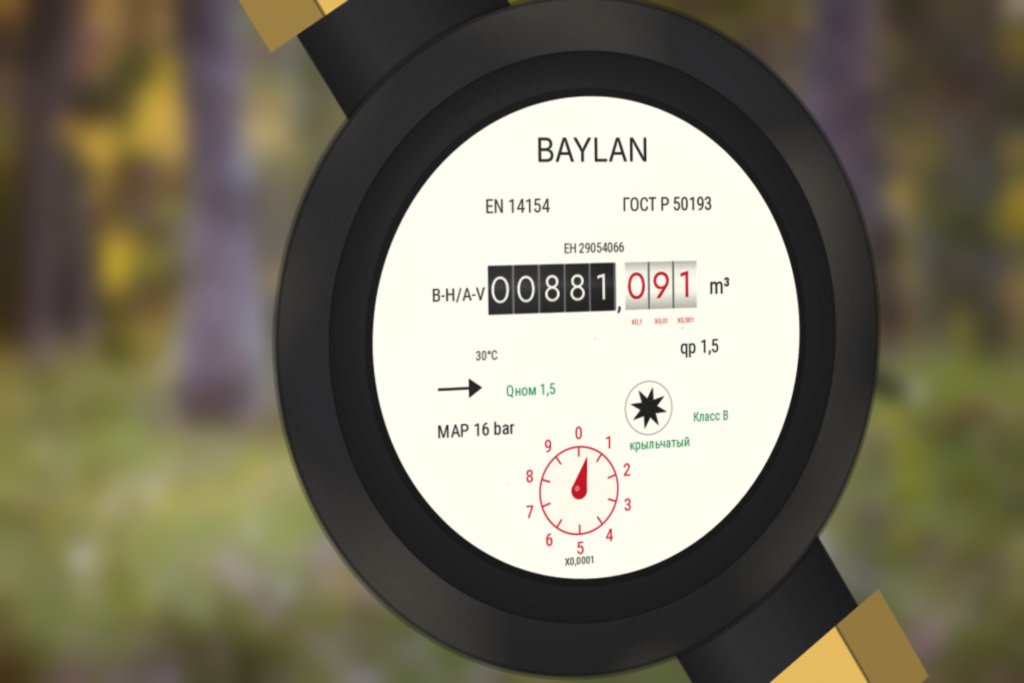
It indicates 881.0910,m³
